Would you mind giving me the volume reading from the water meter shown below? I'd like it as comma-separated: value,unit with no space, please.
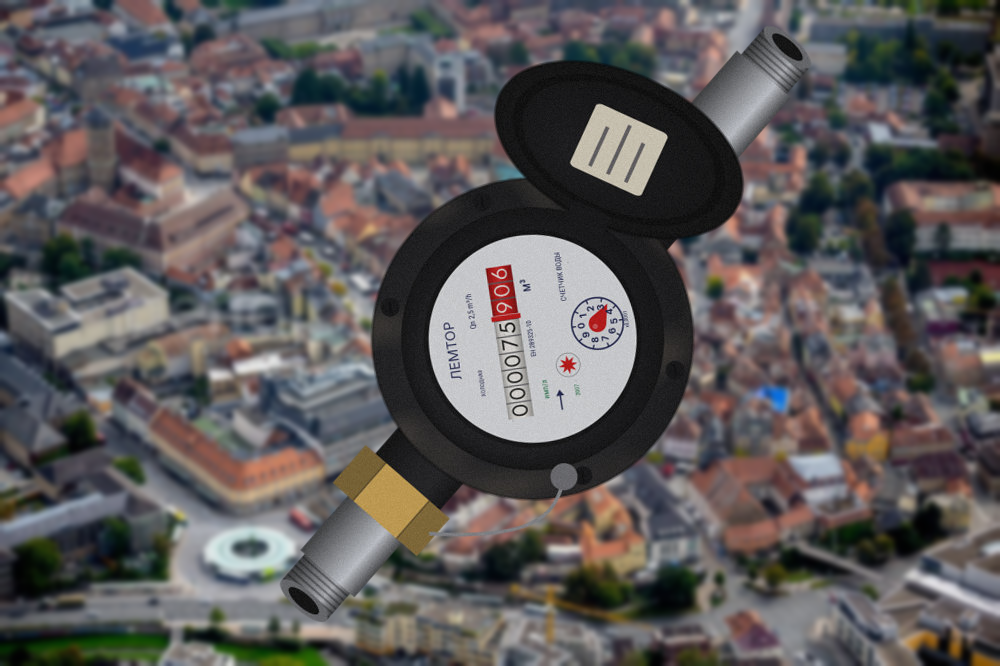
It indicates 75.9063,m³
